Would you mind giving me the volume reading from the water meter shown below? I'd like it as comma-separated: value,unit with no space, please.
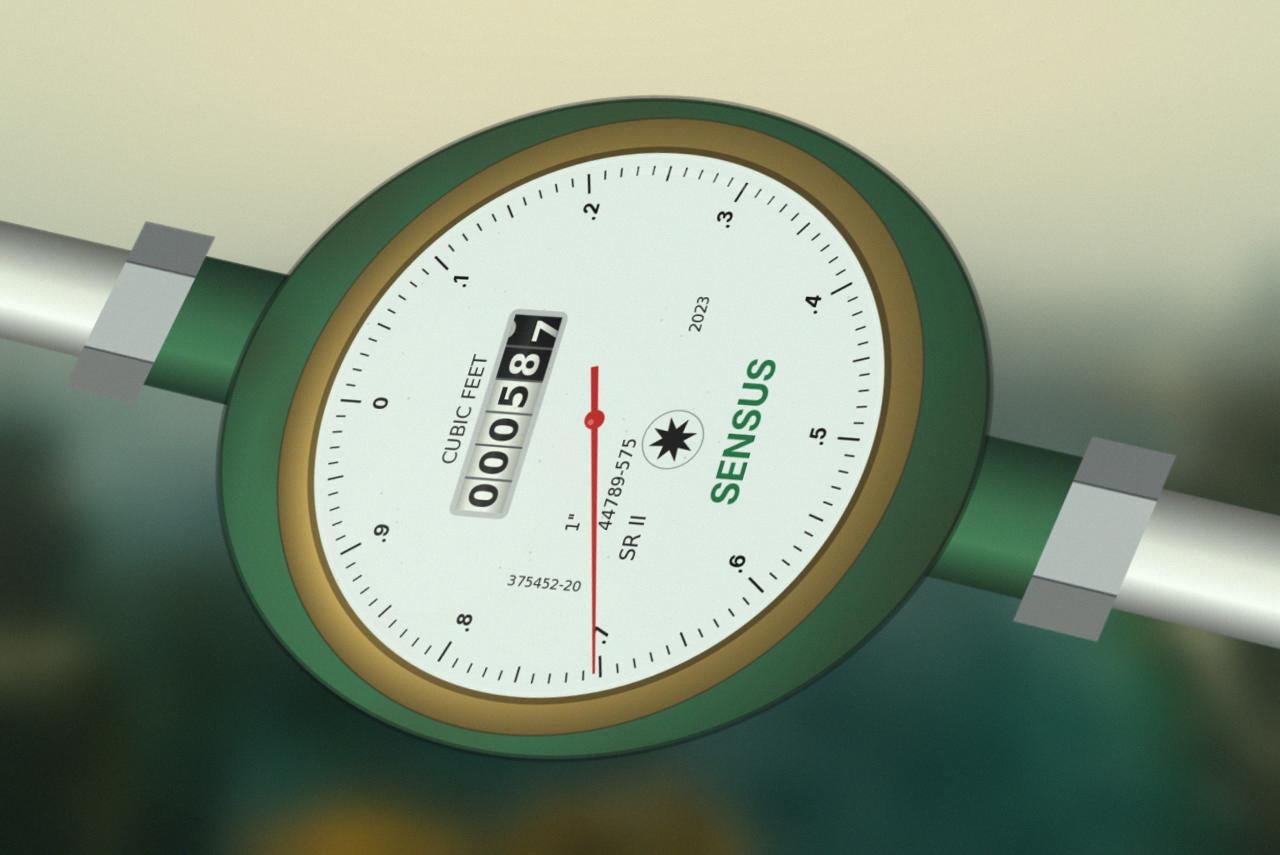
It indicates 586.70,ft³
